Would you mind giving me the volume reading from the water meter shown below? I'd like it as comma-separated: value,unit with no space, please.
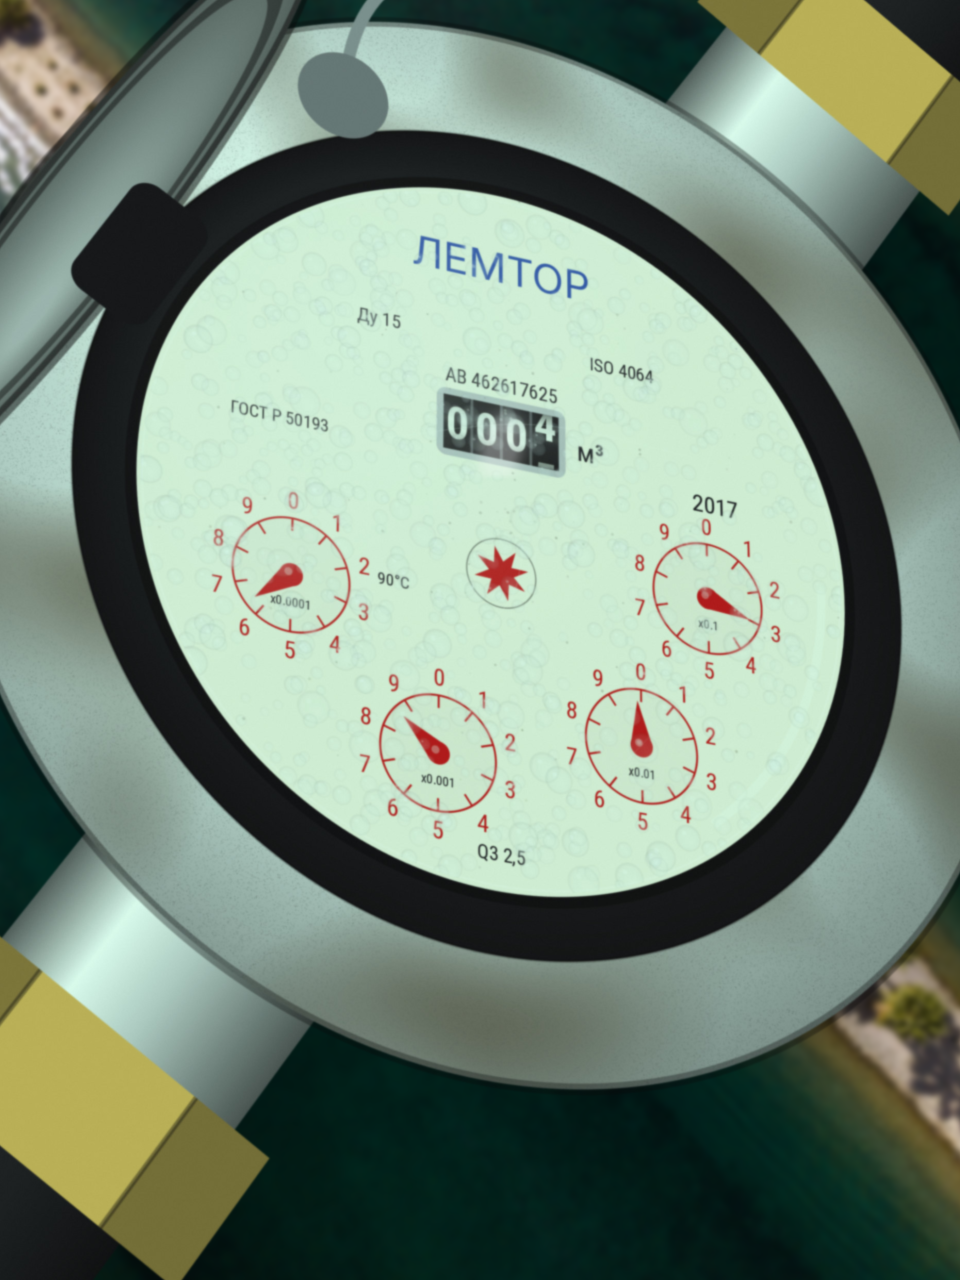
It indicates 4.2986,m³
